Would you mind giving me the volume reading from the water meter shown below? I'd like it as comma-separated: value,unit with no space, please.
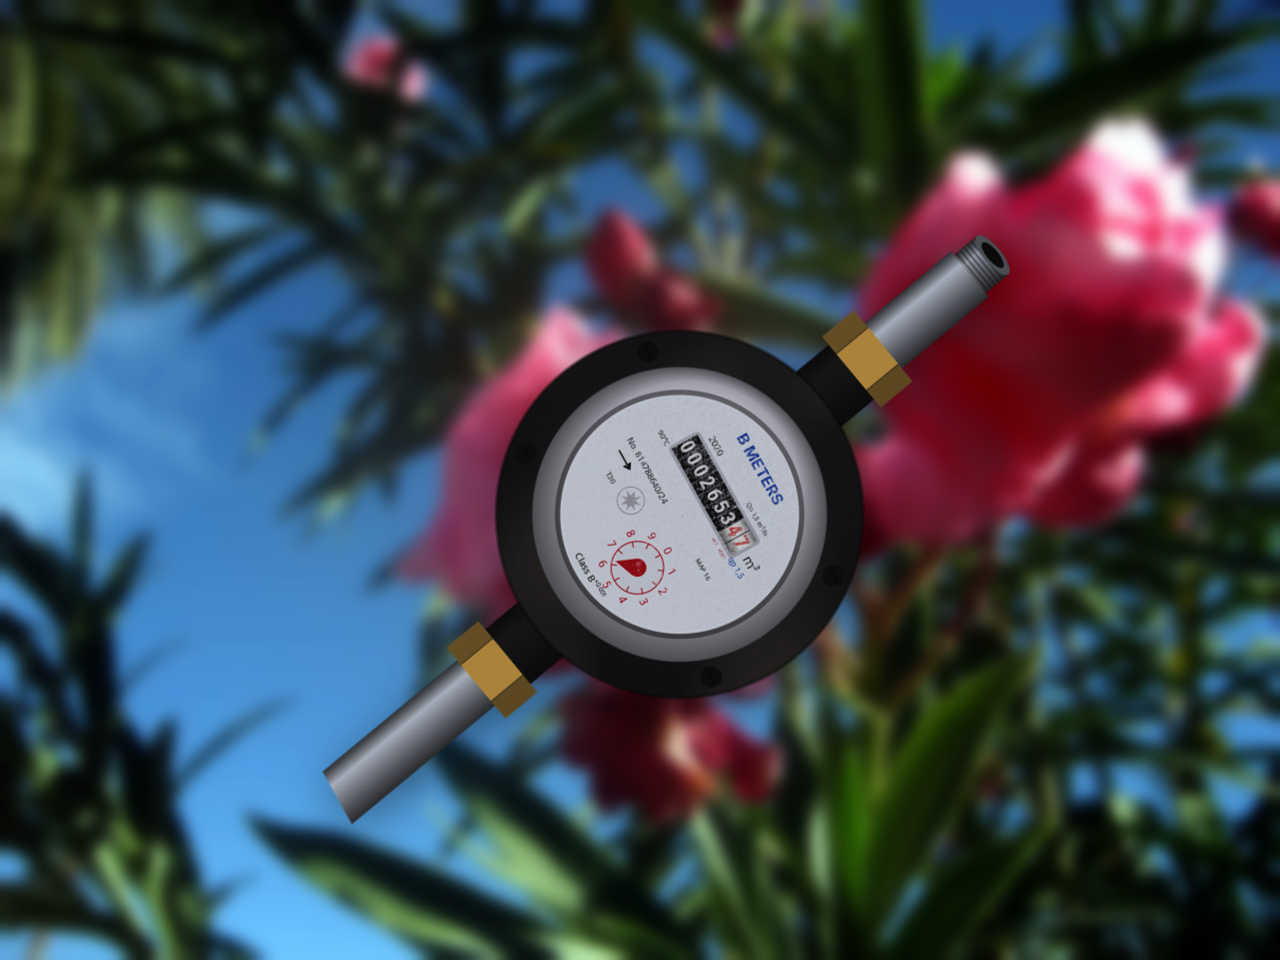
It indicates 2653.476,m³
